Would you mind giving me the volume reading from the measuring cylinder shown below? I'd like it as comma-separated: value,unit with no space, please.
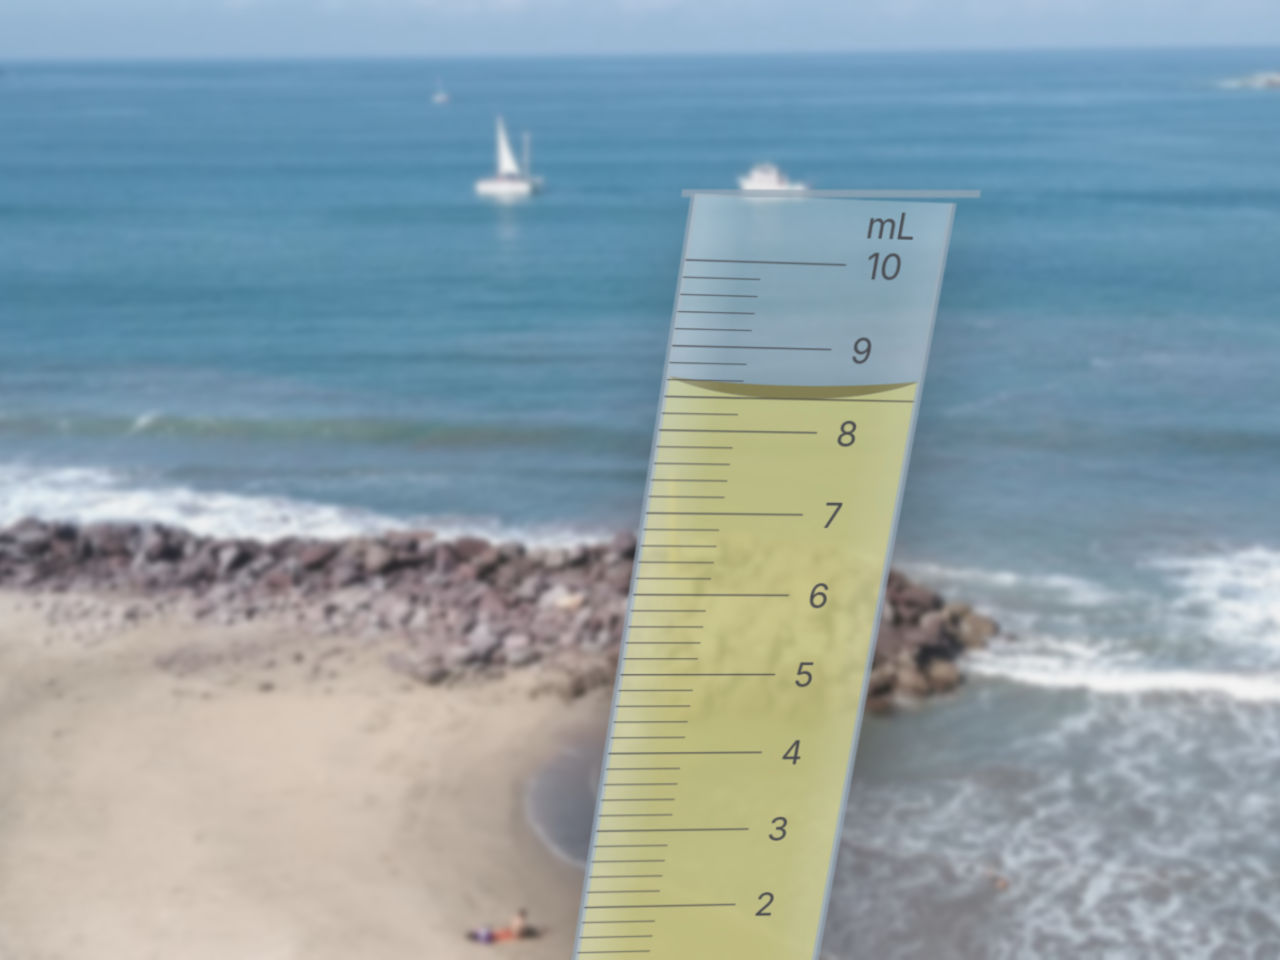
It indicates 8.4,mL
